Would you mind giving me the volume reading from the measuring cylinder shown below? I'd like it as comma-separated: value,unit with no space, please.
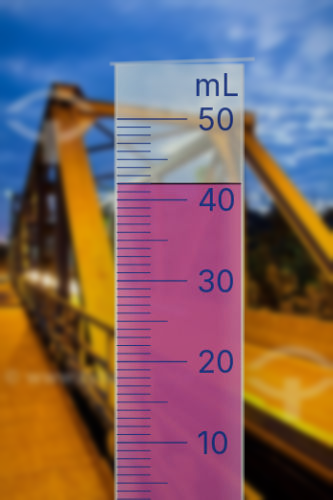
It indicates 42,mL
